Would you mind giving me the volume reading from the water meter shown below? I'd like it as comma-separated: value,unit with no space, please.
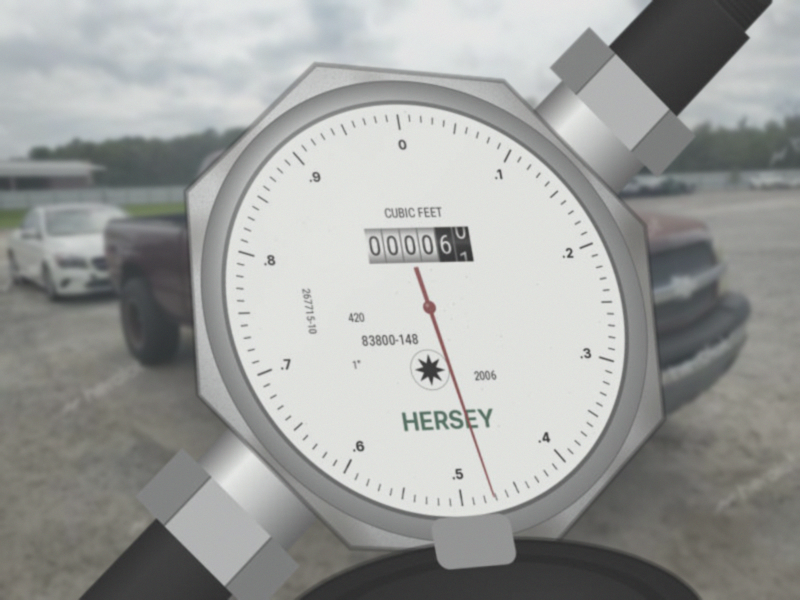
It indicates 60.47,ft³
